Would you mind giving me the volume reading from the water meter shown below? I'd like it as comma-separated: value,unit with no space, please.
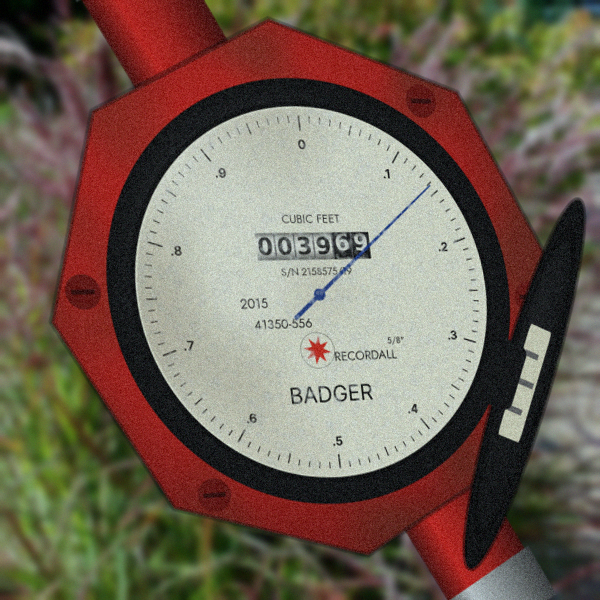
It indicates 3969.14,ft³
